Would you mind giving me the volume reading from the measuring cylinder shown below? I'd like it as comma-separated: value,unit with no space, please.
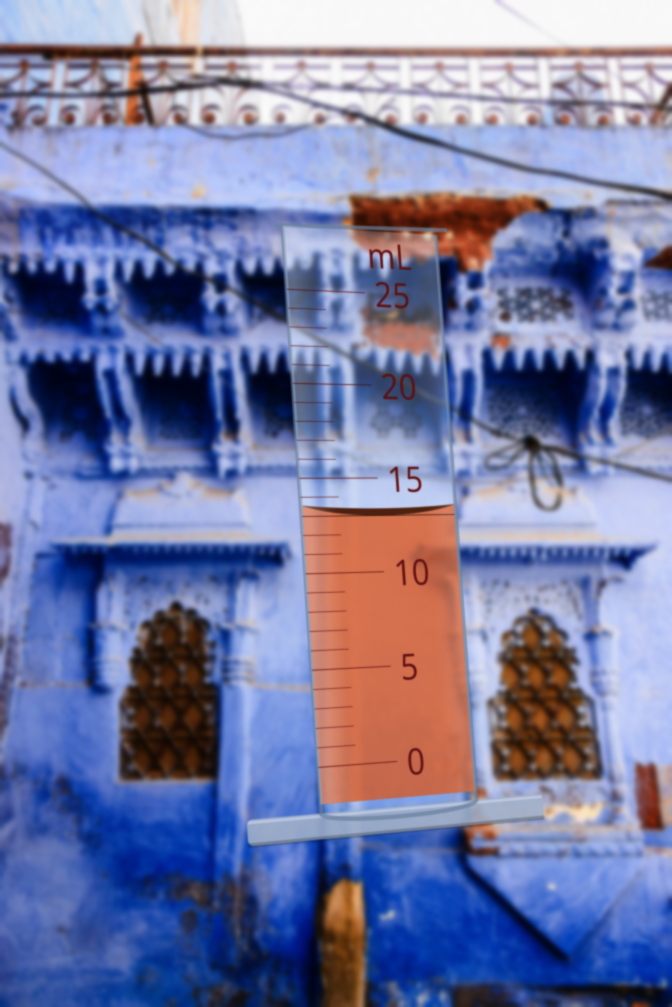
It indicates 13,mL
